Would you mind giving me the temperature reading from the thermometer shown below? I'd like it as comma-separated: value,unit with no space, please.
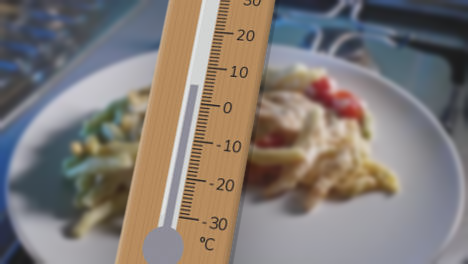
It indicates 5,°C
